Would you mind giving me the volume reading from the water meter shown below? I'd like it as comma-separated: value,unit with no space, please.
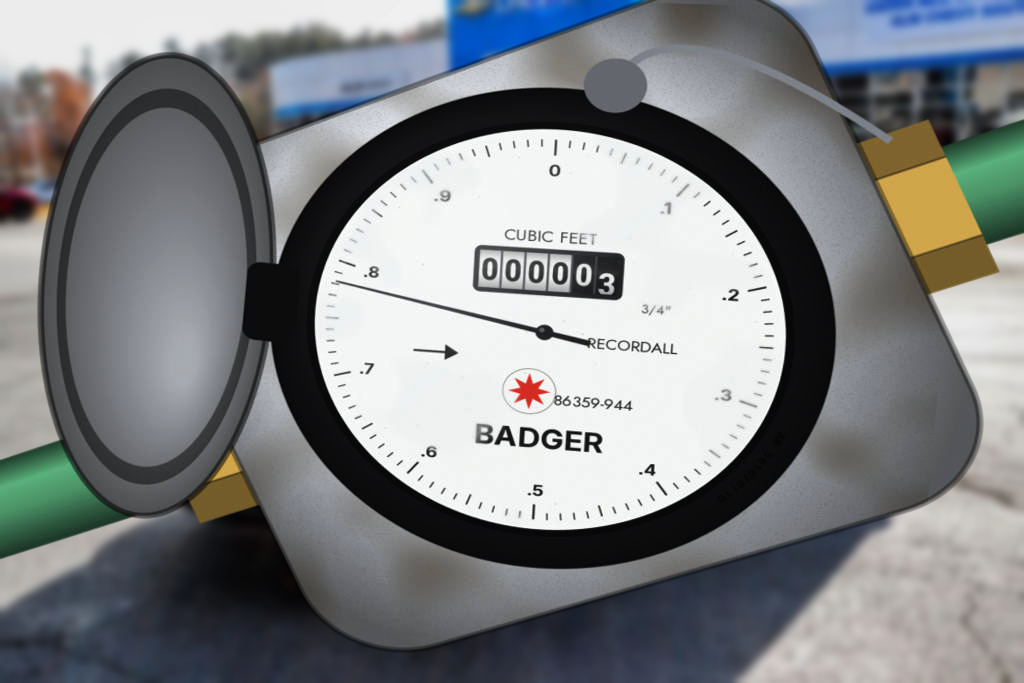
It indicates 2.78,ft³
